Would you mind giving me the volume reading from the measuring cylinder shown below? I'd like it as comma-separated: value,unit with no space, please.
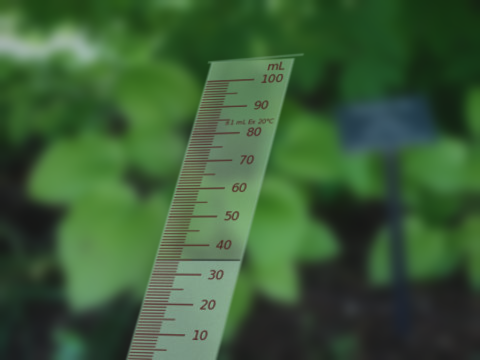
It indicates 35,mL
